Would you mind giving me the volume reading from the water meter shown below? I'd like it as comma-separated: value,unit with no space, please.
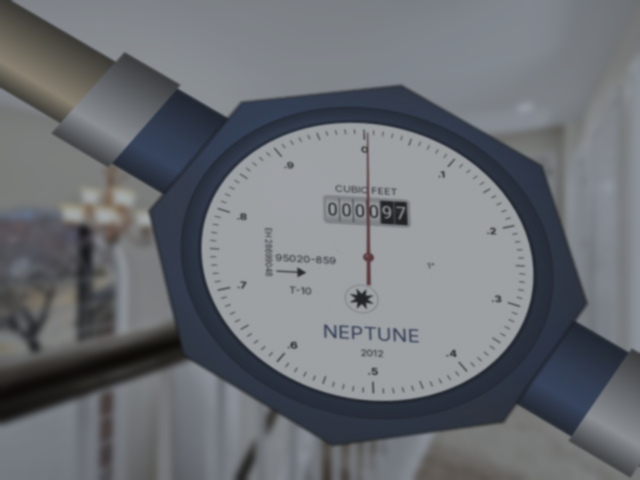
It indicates 97.00,ft³
